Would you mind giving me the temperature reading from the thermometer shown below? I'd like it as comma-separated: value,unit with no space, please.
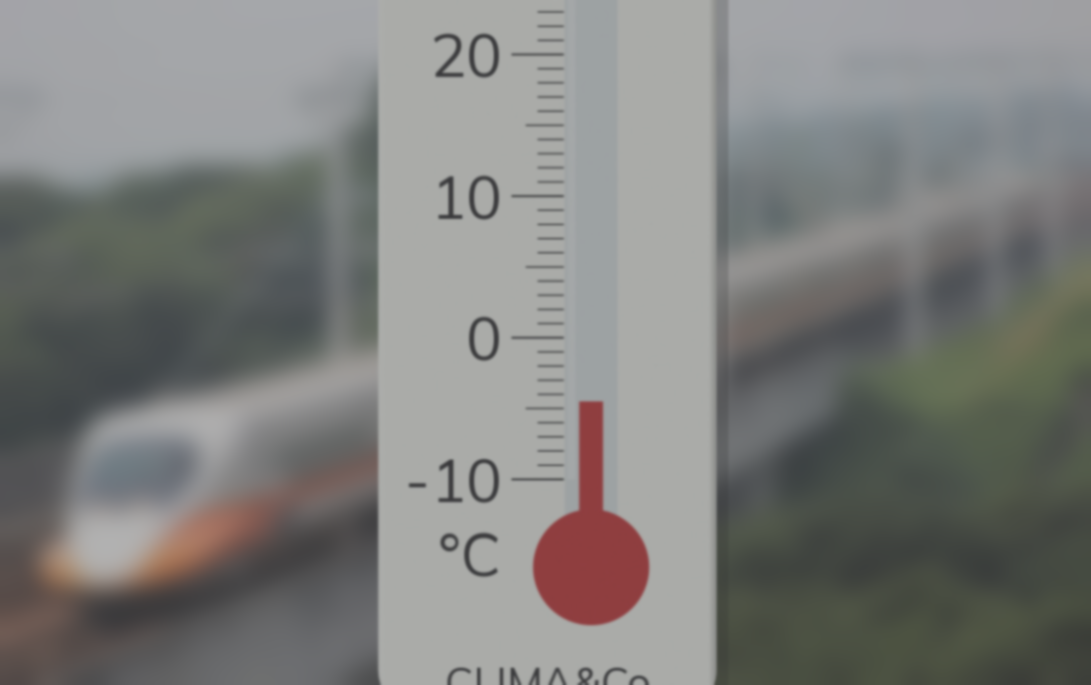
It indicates -4.5,°C
